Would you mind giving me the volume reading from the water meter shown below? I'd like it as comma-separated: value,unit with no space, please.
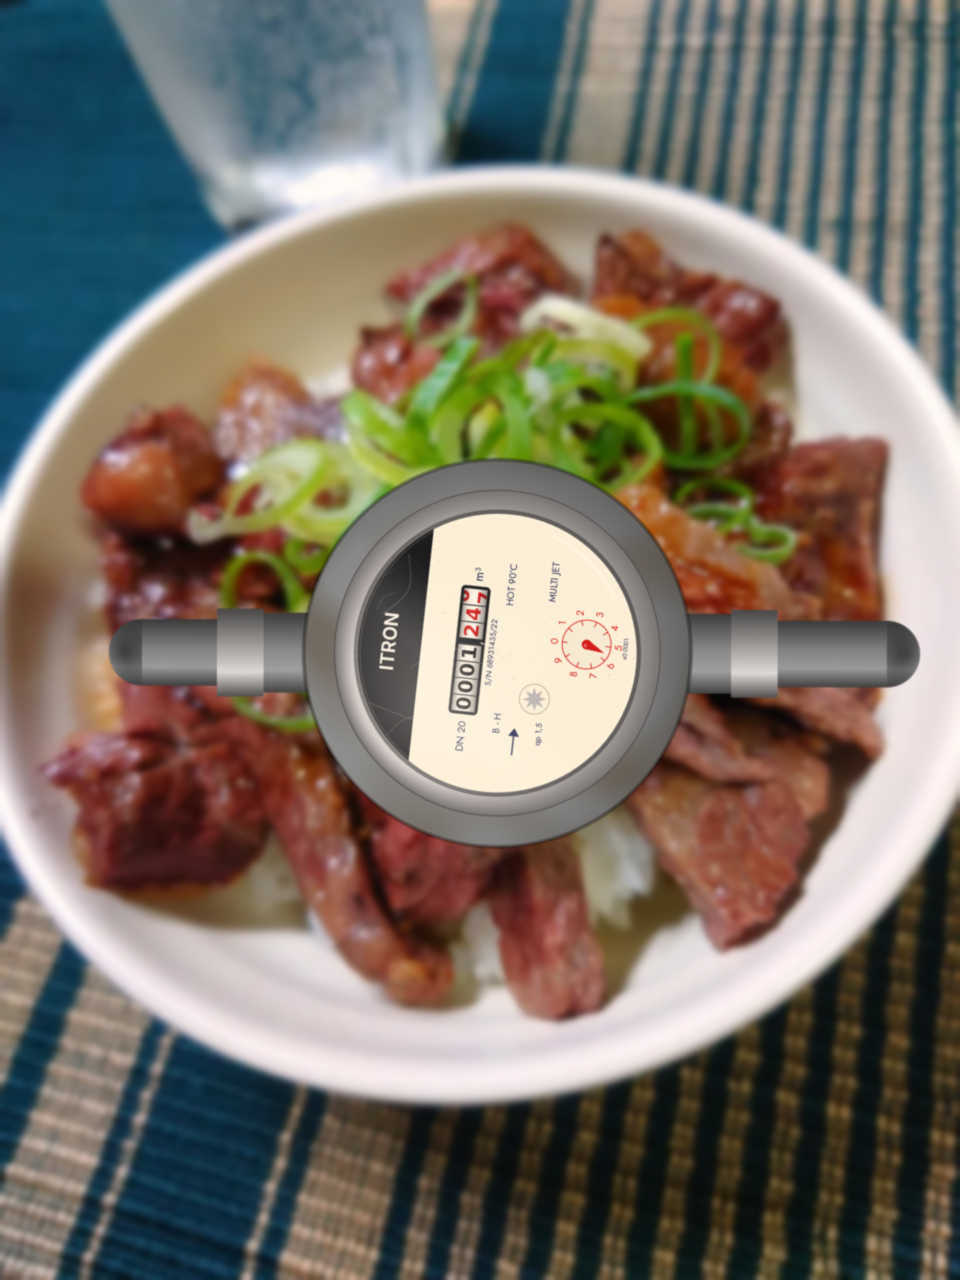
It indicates 1.2465,m³
